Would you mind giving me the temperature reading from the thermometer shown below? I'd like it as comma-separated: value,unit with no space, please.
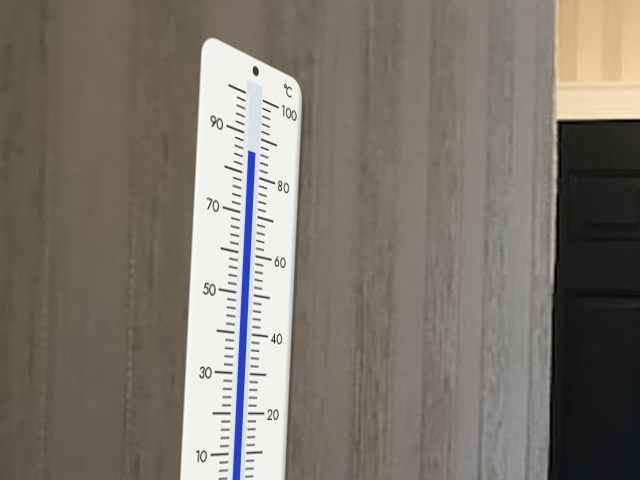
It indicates 86,°C
